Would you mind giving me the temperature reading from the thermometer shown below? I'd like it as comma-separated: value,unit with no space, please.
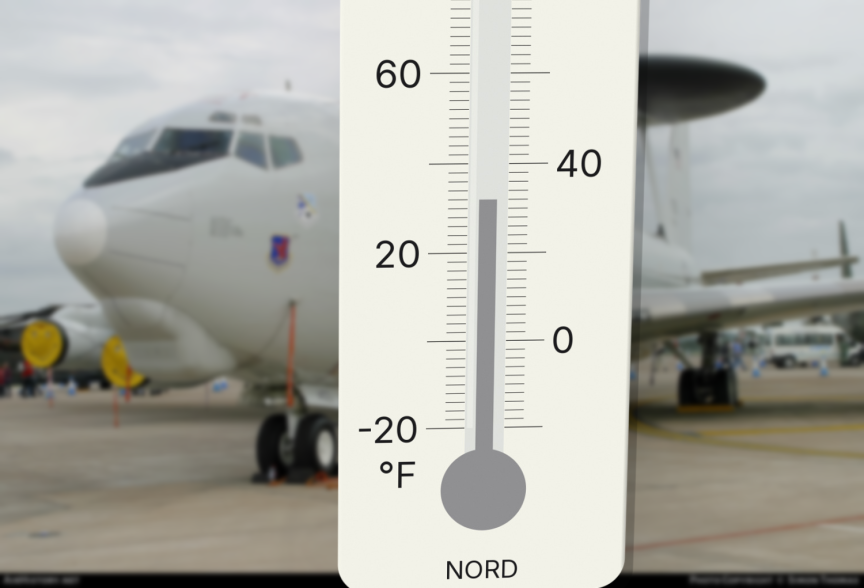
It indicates 32,°F
